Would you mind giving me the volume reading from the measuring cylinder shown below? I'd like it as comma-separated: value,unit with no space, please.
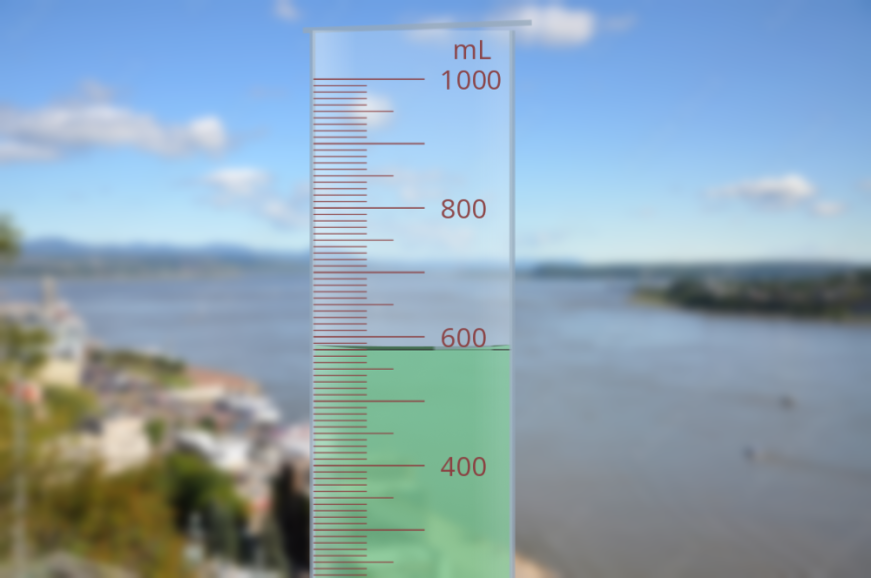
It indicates 580,mL
